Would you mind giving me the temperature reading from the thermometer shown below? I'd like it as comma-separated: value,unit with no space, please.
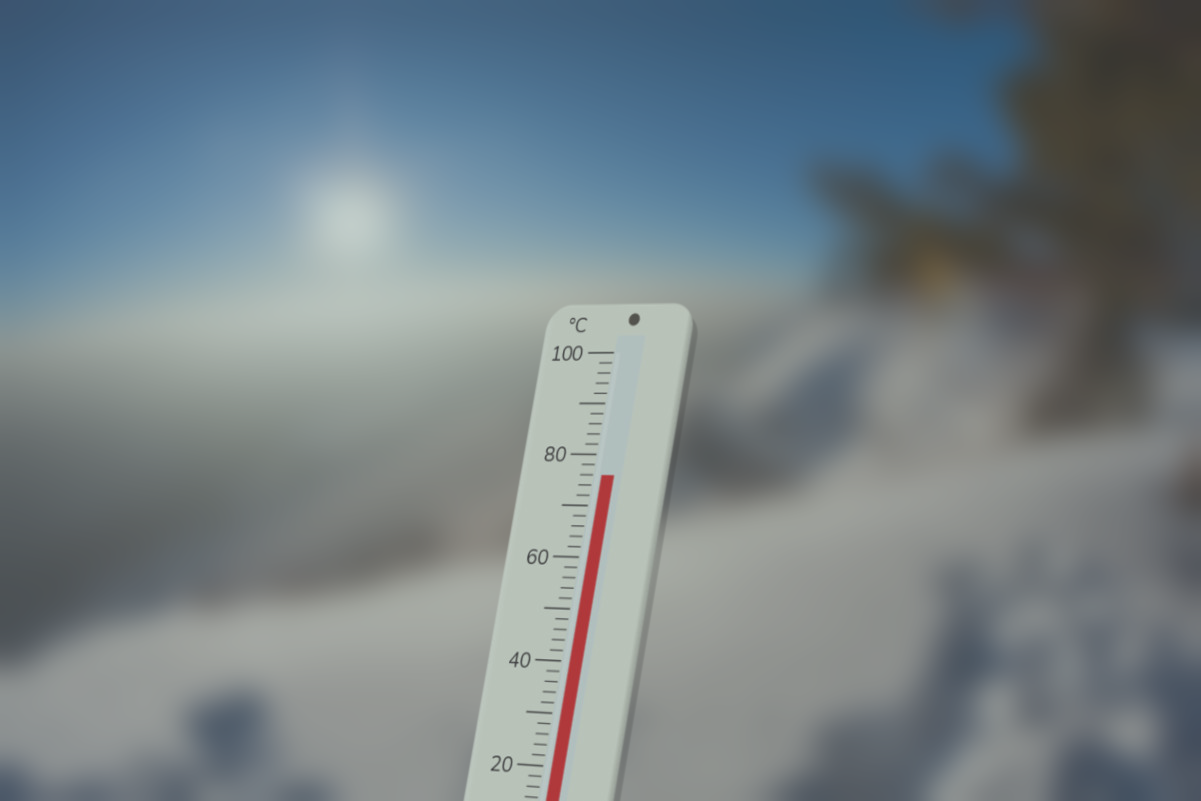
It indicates 76,°C
